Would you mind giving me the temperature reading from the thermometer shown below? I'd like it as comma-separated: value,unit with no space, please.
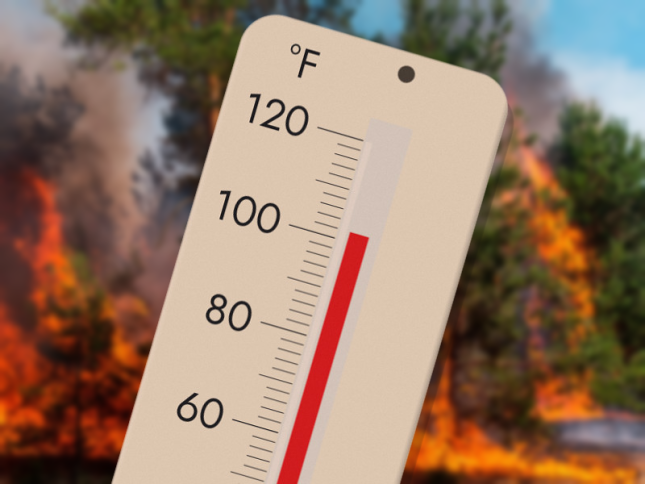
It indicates 102,°F
